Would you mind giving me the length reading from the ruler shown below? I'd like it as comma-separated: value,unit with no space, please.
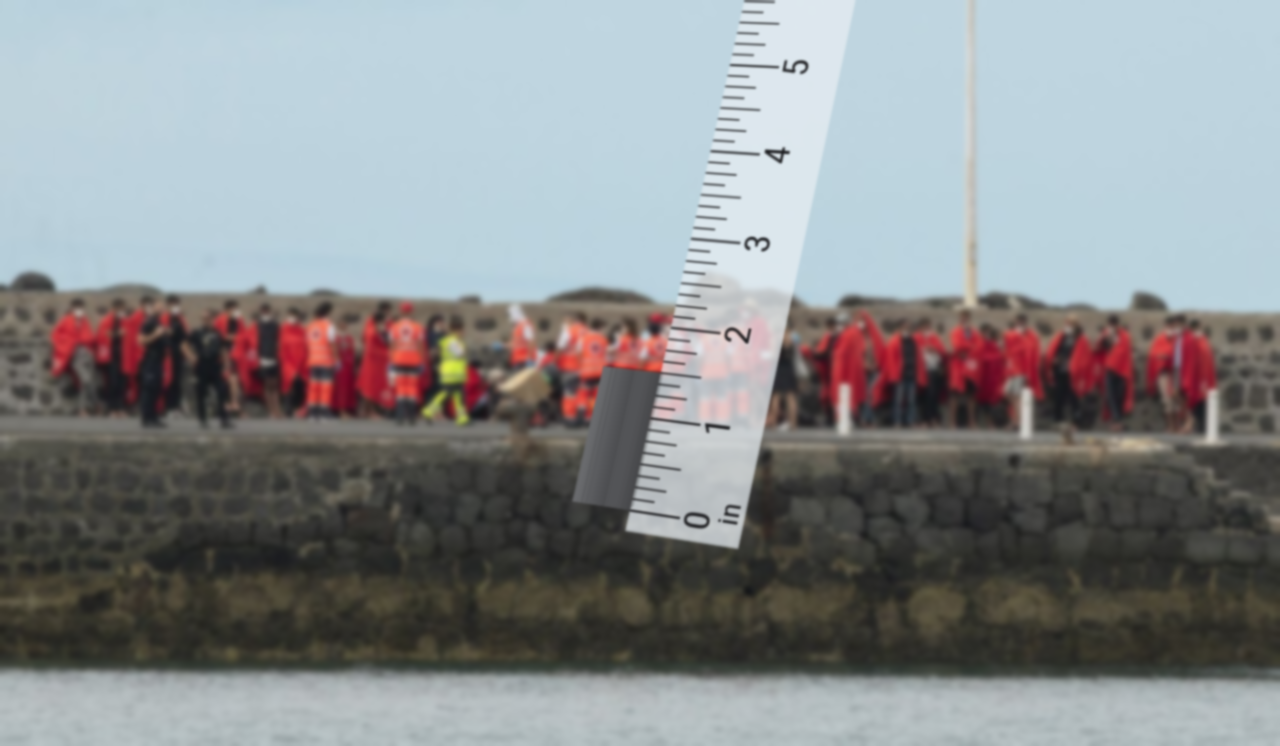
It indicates 1.5,in
